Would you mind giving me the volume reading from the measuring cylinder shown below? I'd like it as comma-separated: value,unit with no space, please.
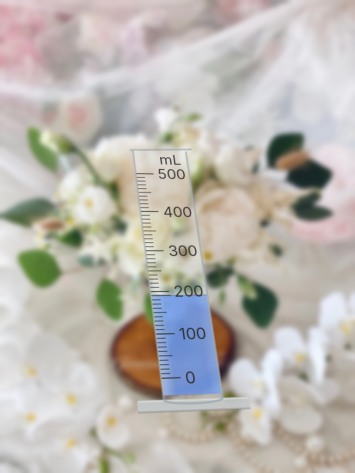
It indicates 190,mL
